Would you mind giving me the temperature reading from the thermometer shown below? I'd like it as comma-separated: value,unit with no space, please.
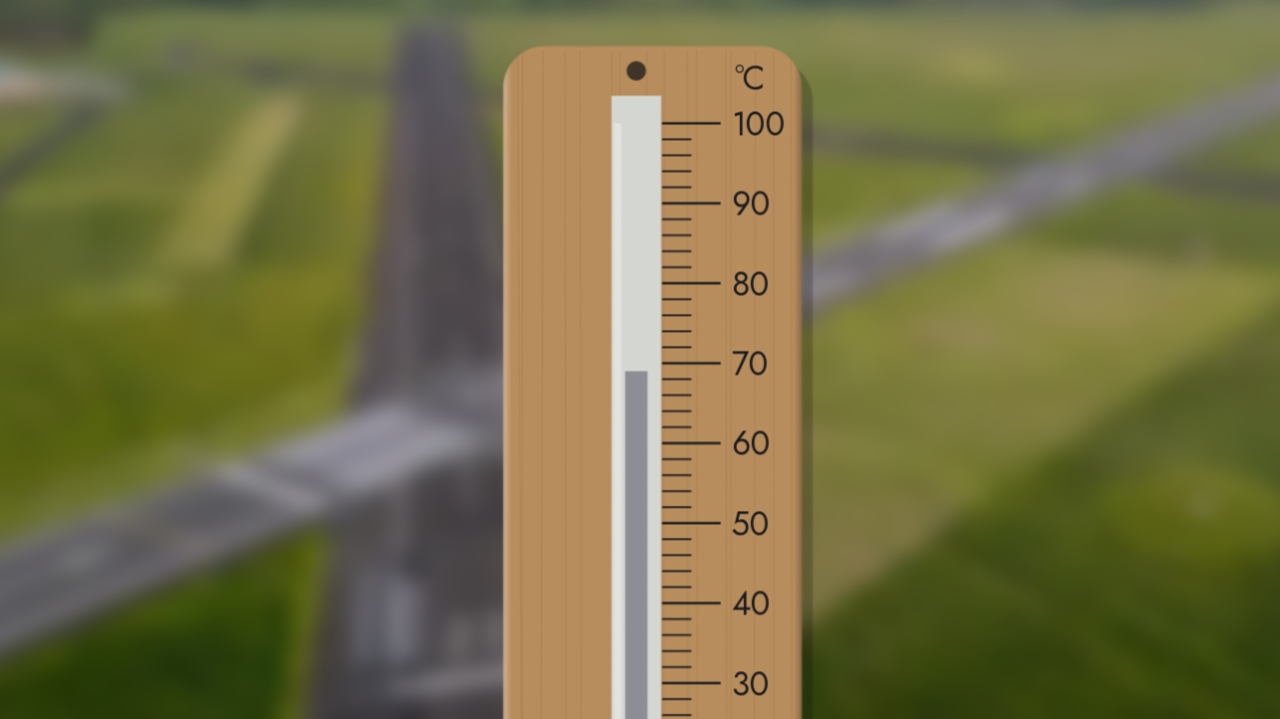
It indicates 69,°C
